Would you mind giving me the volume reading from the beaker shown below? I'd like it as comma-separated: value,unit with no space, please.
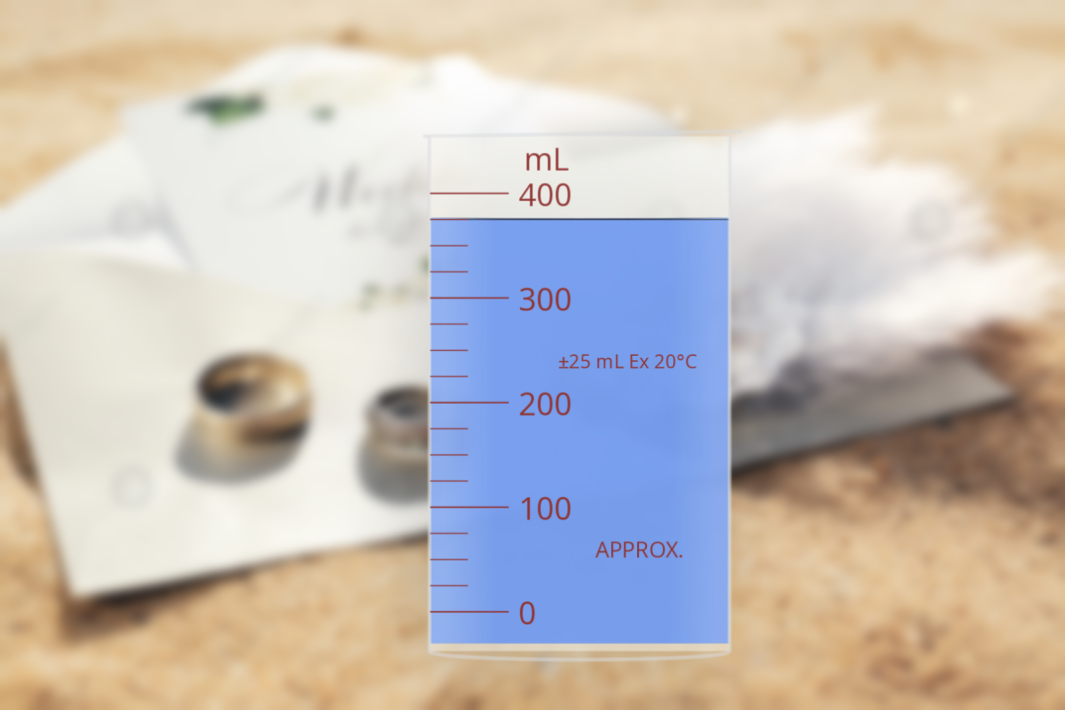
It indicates 375,mL
